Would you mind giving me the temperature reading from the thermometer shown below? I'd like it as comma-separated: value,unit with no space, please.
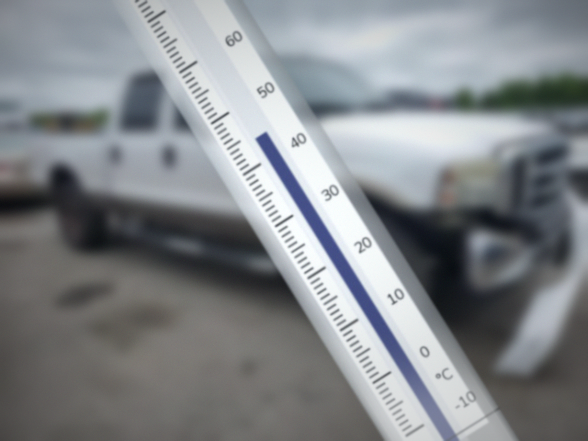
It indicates 44,°C
